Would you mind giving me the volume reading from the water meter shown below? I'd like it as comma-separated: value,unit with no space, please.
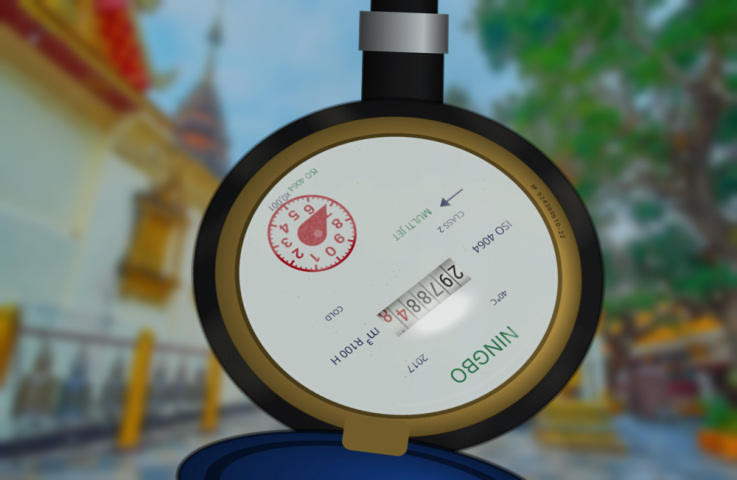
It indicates 29788.476,m³
